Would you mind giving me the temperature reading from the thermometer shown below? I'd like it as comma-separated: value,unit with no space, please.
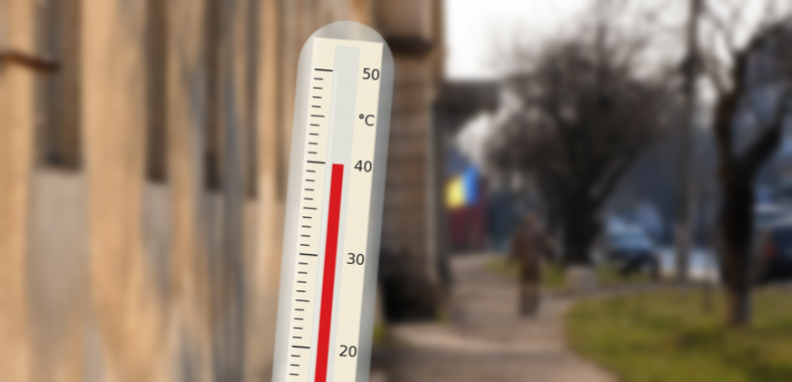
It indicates 40,°C
